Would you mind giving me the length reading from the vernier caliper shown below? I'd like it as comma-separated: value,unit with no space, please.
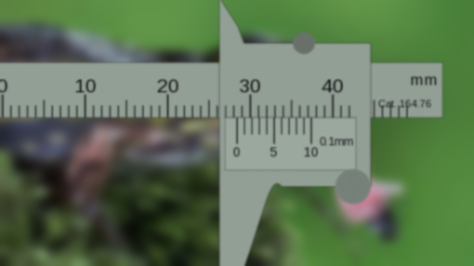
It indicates 28.4,mm
